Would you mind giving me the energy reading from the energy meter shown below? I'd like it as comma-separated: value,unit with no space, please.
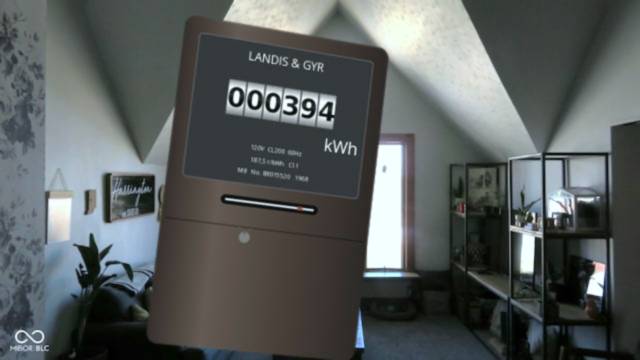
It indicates 394,kWh
